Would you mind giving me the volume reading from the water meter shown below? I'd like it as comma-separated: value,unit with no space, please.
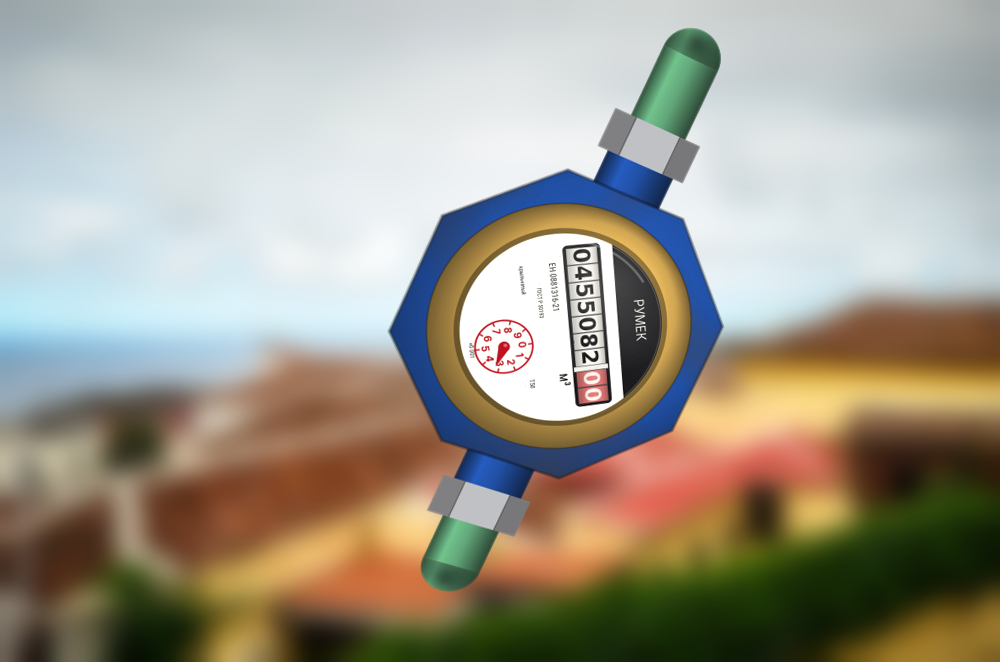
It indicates 455082.003,m³
